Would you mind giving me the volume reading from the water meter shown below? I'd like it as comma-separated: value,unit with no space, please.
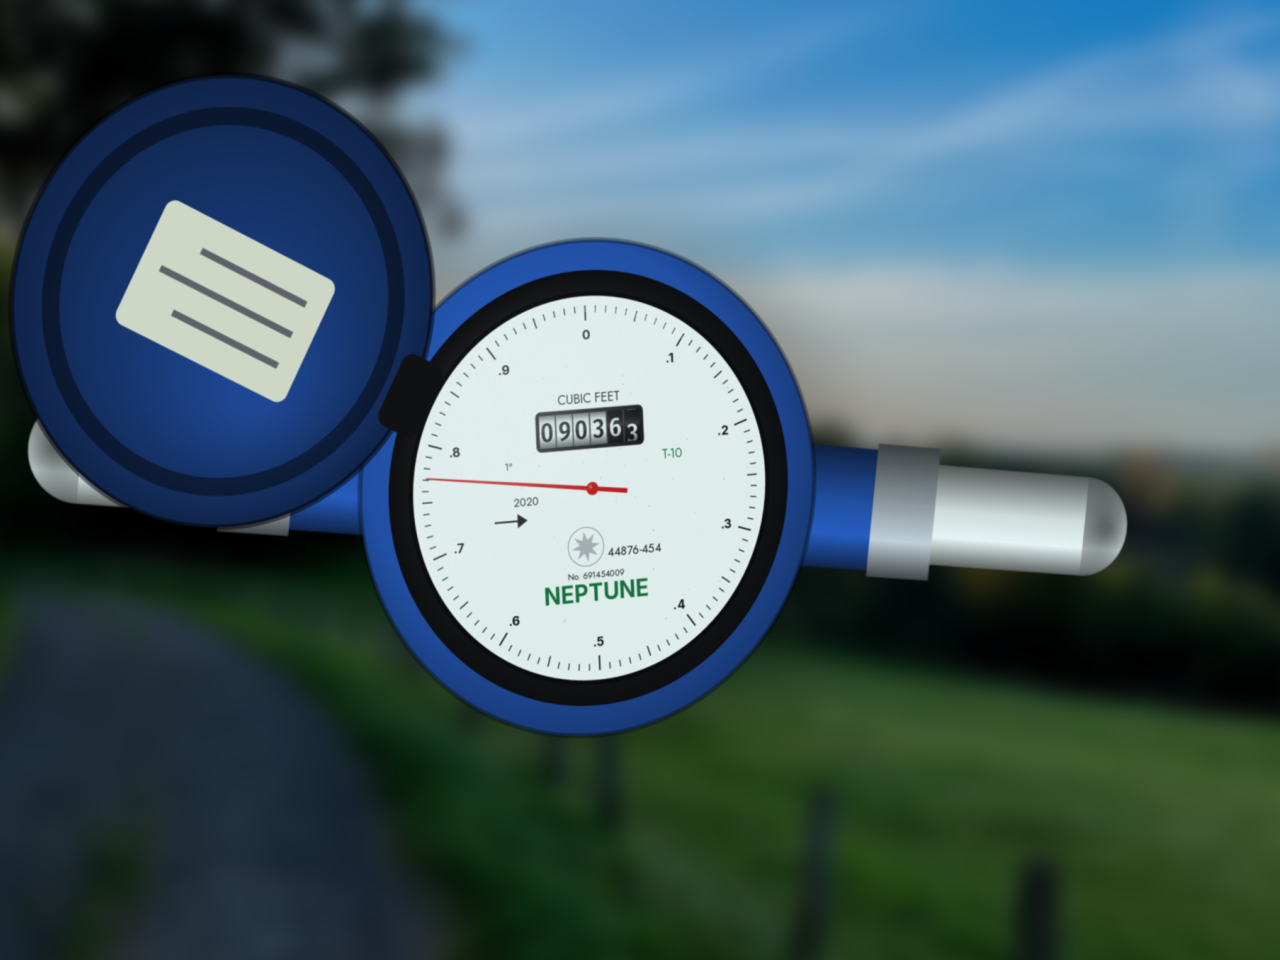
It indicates 90362.77,ft³
